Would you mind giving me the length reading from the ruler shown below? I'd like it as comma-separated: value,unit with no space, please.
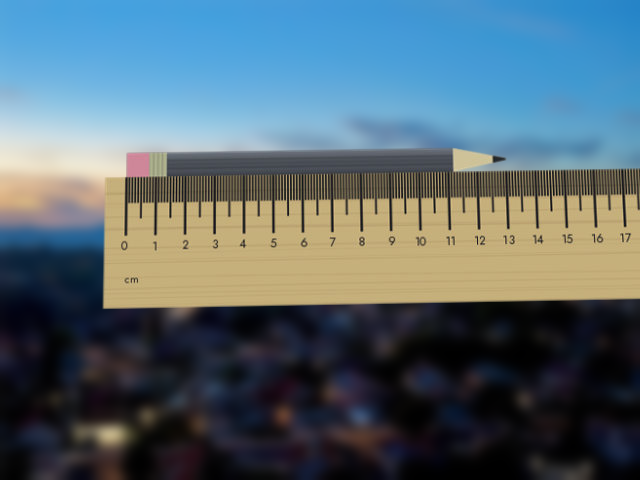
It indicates 13,cm
